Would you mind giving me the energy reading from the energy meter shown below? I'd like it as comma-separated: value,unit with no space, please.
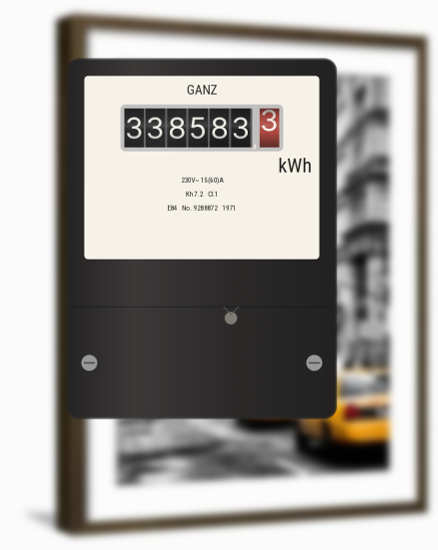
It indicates 338583.3,kWh
